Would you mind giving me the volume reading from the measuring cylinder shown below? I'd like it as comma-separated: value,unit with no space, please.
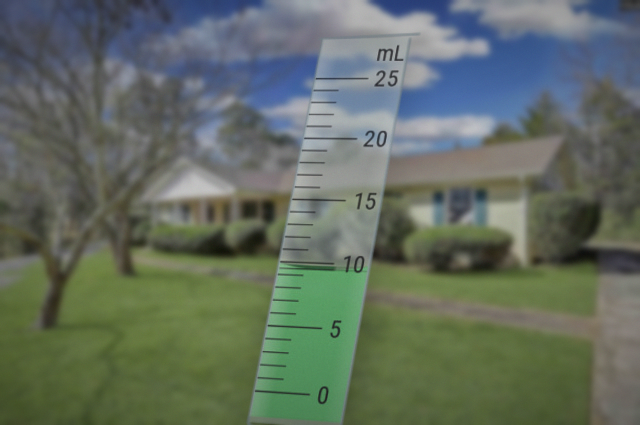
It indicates 9.5,mL
